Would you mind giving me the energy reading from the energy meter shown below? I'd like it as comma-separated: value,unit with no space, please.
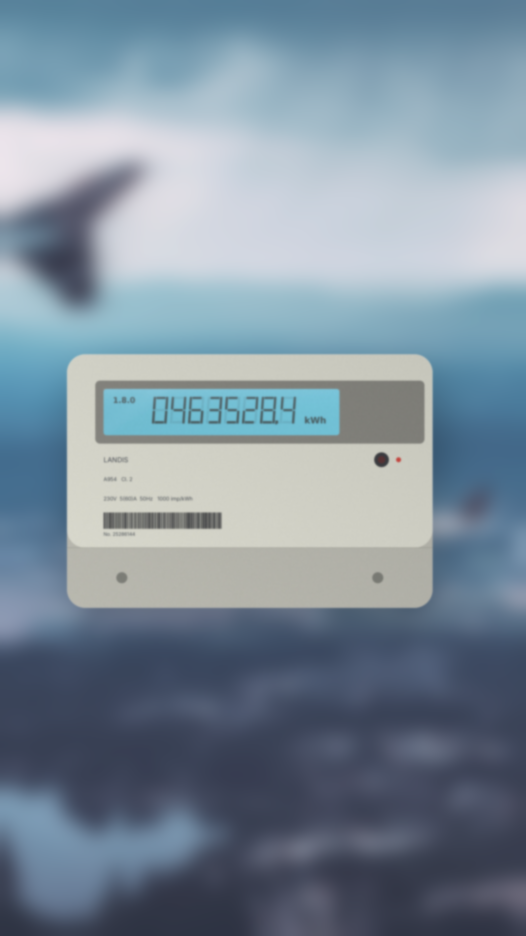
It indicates 463528.4,kWh
